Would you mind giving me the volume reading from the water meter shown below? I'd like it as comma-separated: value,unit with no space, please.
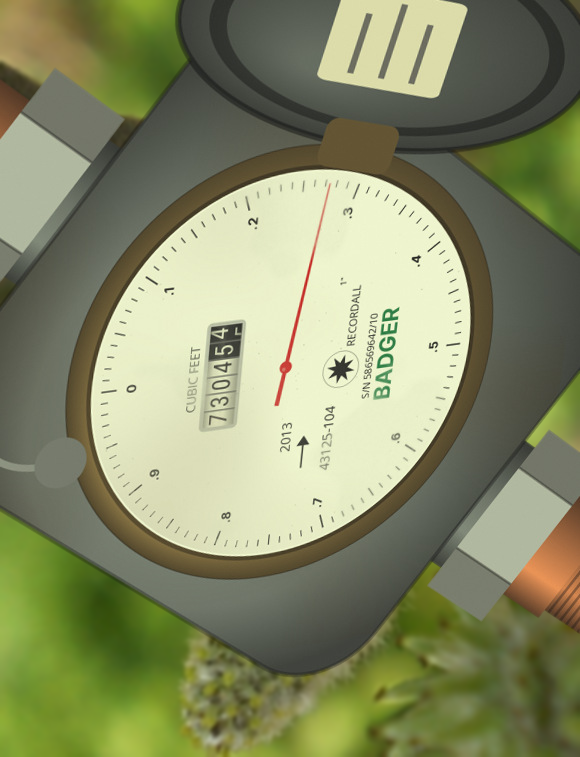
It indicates 730454.27,ft³
